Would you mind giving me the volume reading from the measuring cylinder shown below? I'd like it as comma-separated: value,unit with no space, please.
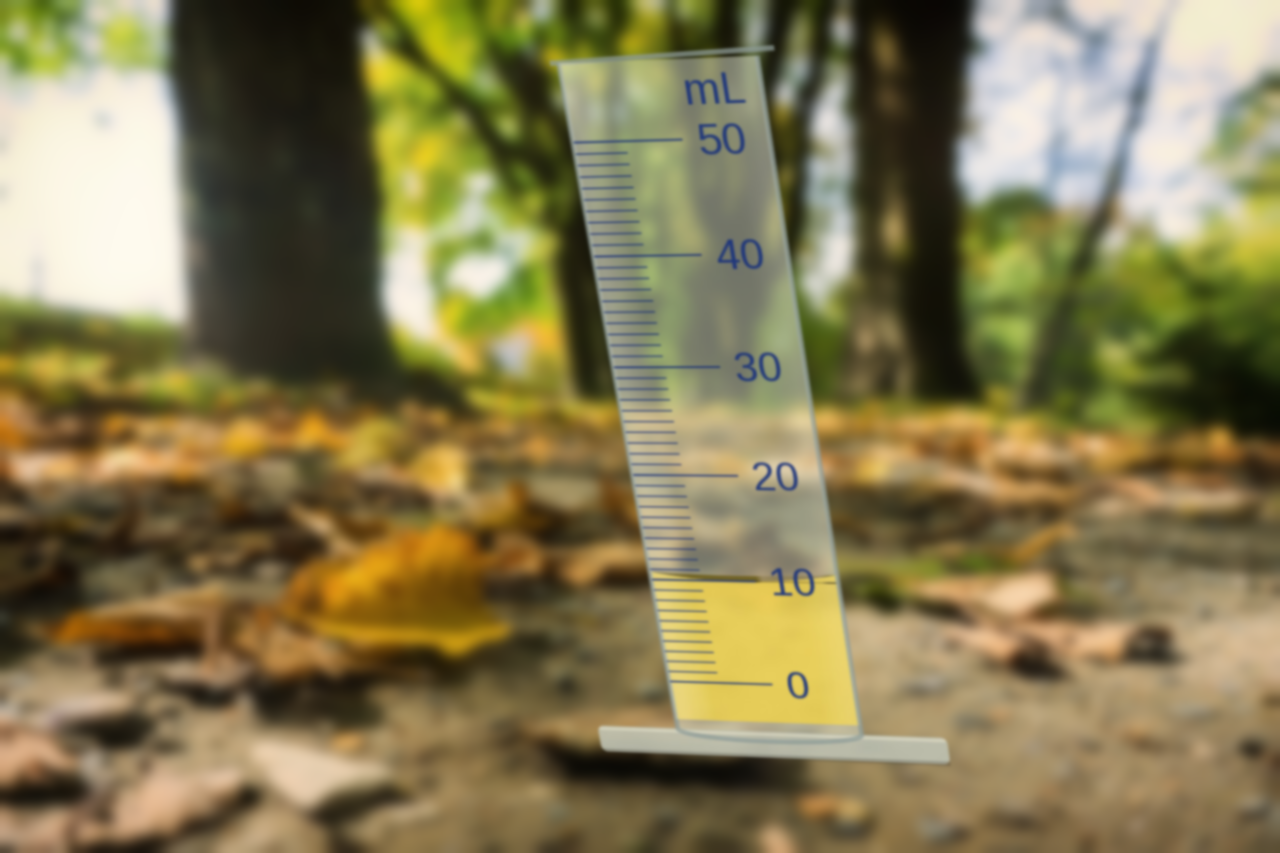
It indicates 10,mL
